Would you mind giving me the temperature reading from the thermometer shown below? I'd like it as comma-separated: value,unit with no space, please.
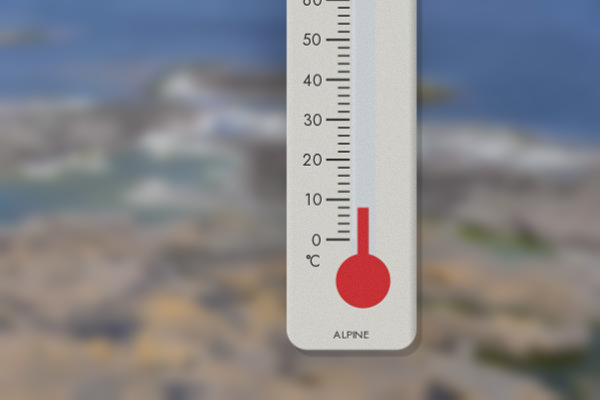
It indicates 8,°C
